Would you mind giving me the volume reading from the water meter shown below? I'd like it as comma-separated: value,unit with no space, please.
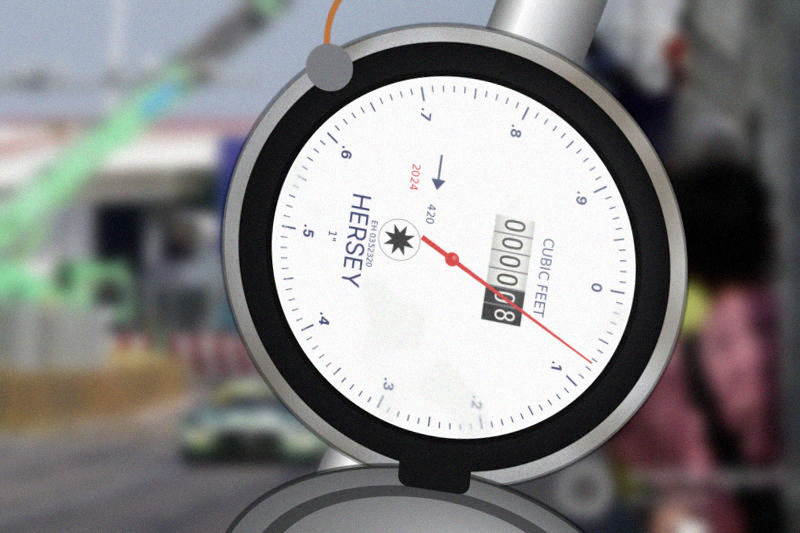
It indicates 8.07,ft³
